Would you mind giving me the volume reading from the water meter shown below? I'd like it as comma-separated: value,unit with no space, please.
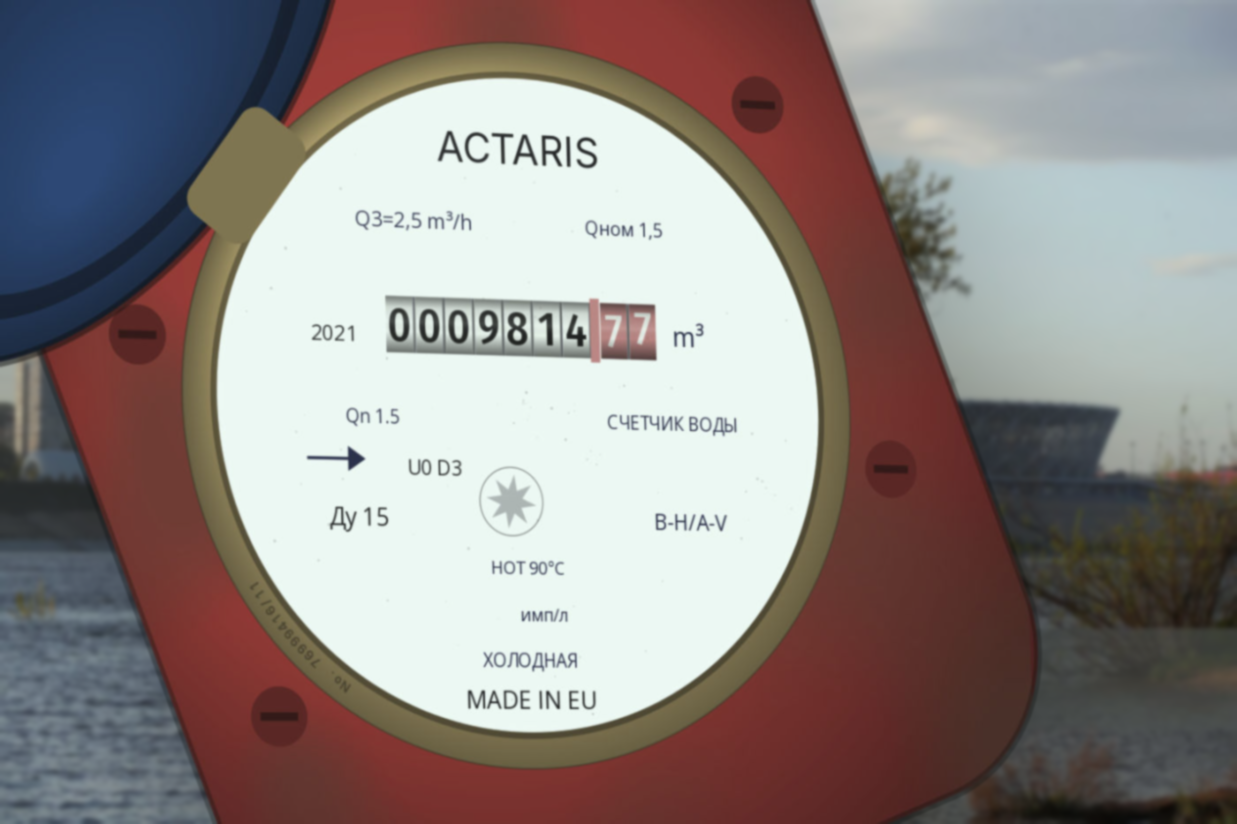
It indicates 9814.77,m³
